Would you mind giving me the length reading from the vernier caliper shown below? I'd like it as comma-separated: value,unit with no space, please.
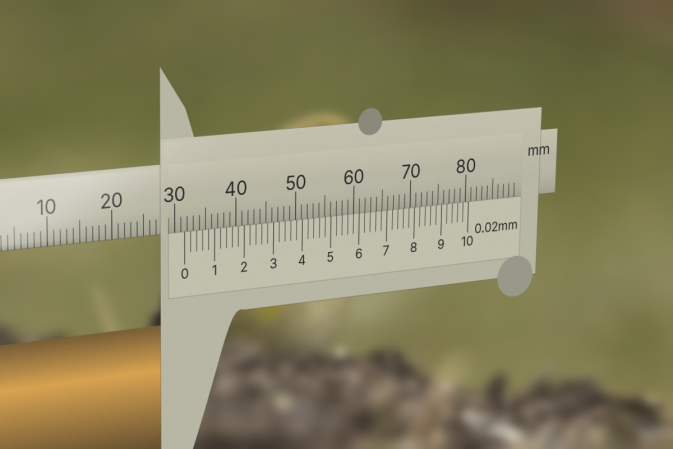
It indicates 31.6,mm
